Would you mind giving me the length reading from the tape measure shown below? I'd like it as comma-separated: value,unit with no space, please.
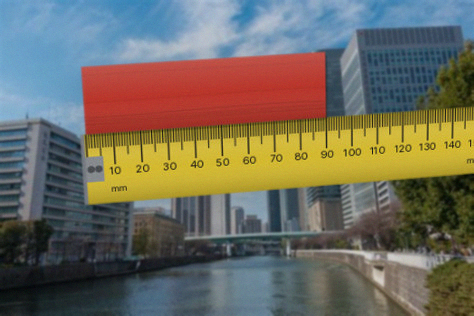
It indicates 90,mm
